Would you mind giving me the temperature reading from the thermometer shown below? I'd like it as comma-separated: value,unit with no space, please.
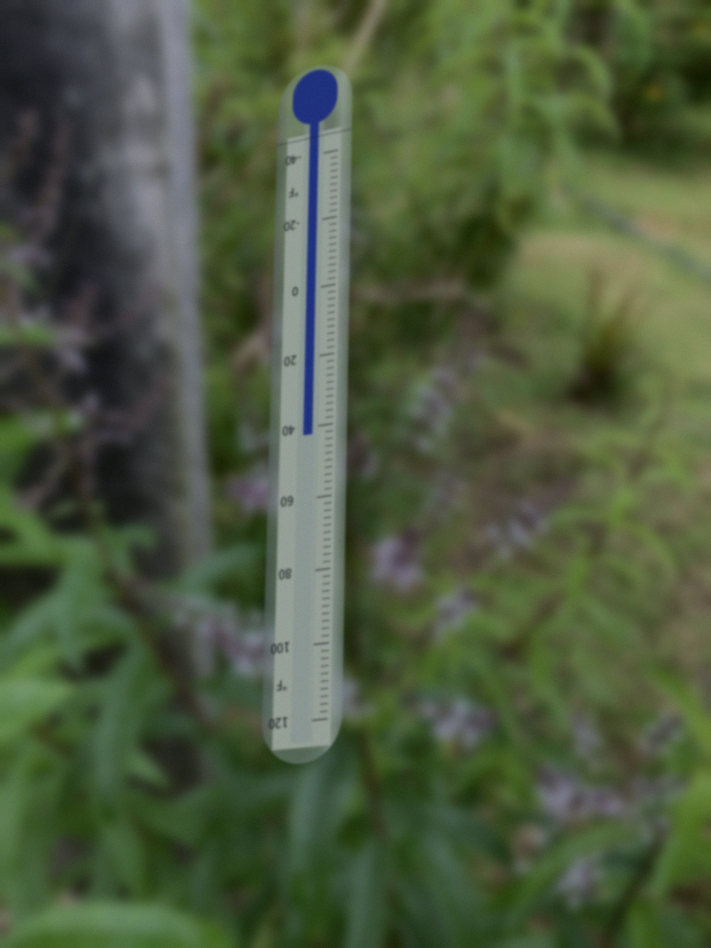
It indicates 42,°F
